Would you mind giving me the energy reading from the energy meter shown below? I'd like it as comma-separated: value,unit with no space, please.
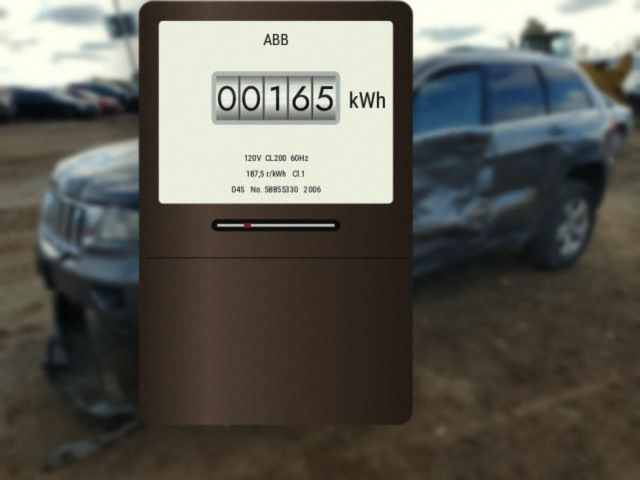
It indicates 165,kWh
